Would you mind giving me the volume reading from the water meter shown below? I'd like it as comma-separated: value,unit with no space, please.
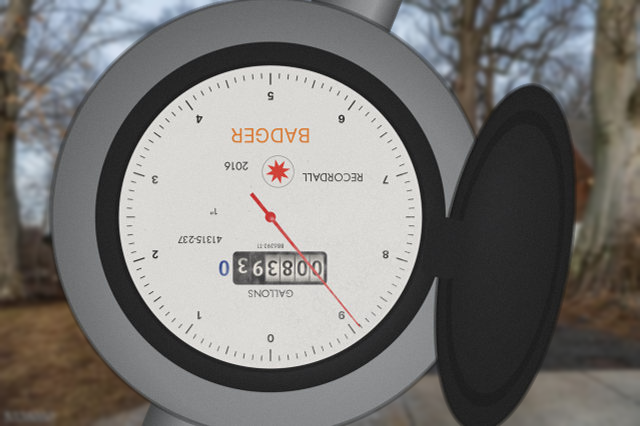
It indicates 83928.9,gal
